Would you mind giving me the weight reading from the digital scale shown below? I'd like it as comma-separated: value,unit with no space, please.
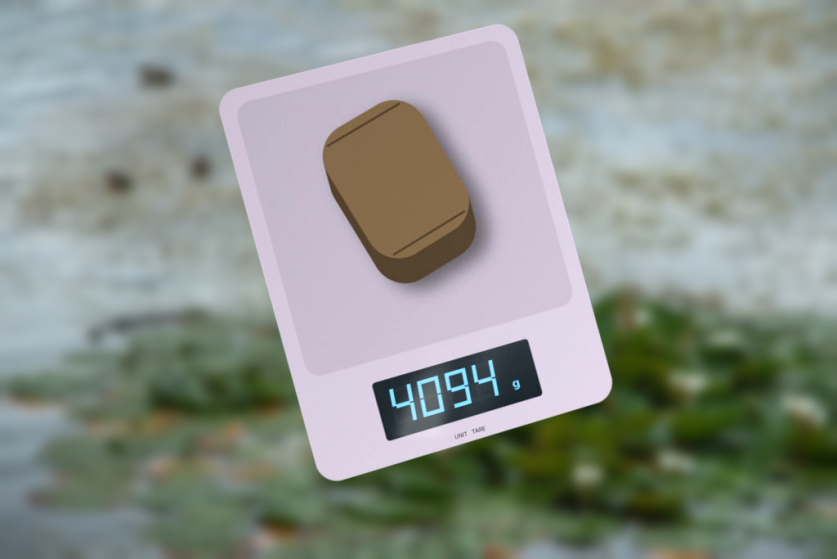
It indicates 4094,g
